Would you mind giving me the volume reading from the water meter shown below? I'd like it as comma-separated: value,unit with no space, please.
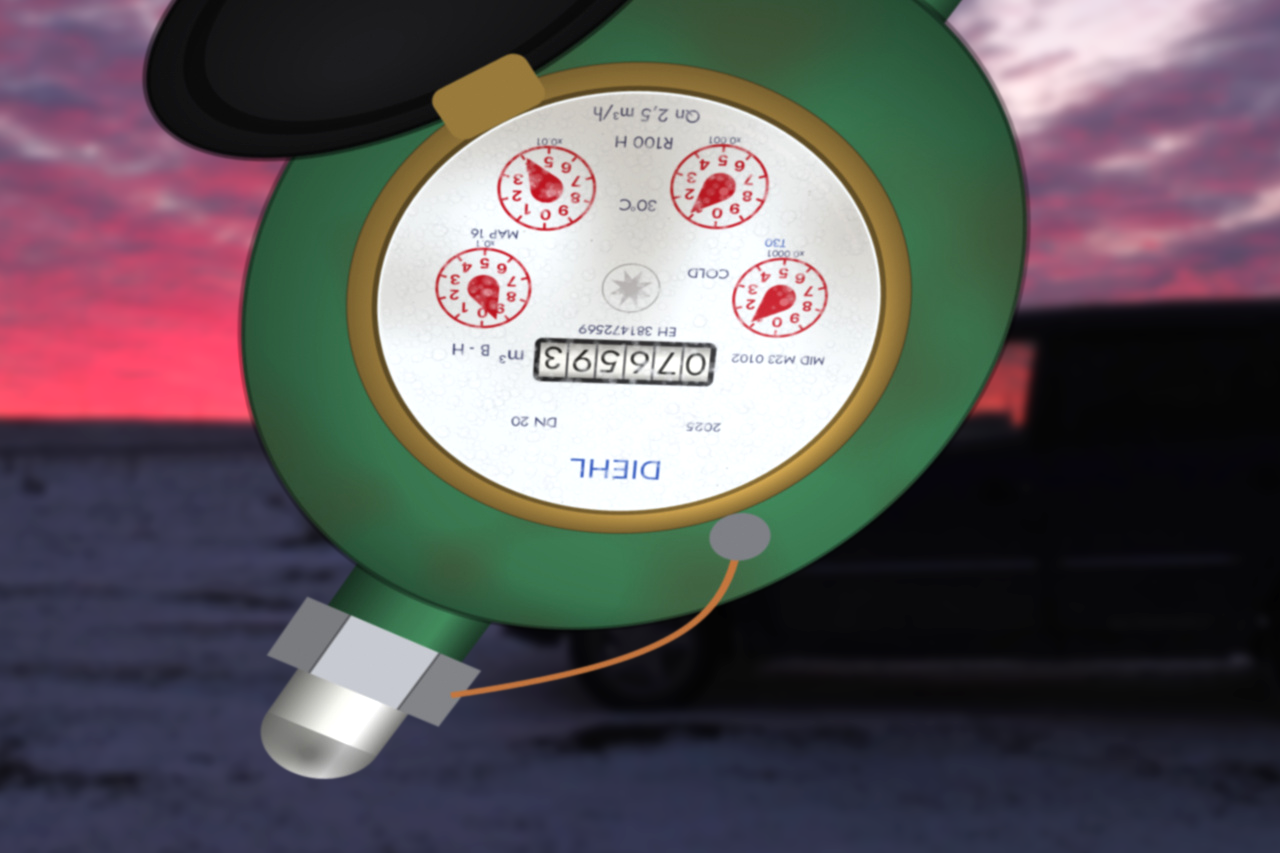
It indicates 76592.9411,m³
